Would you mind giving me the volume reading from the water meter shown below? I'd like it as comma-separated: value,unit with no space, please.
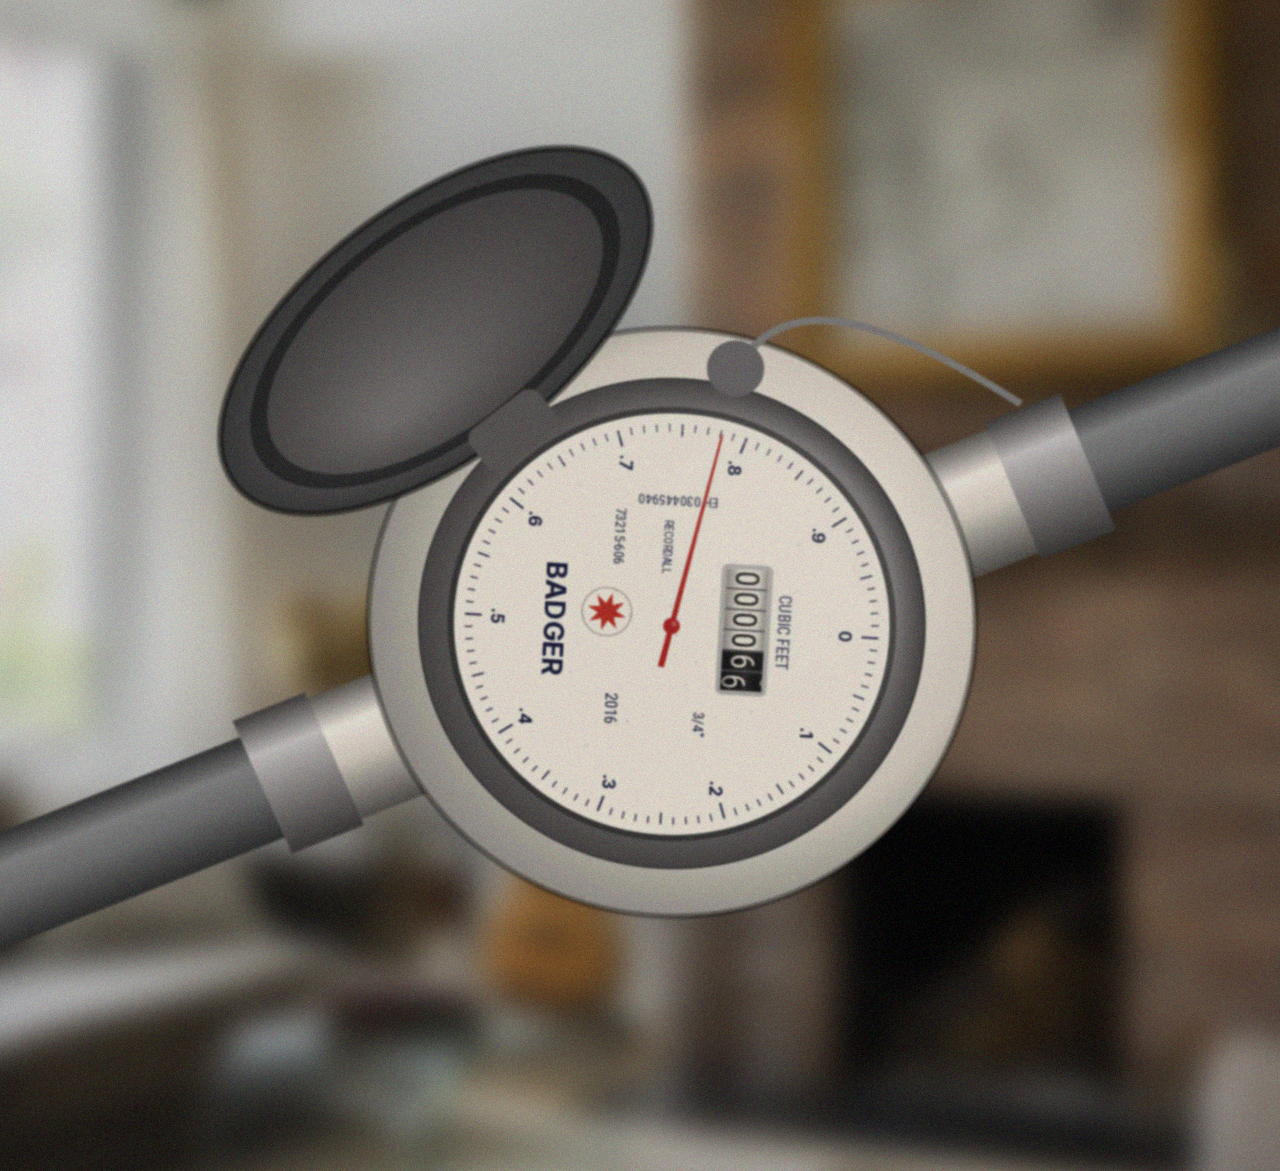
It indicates 65.78,ft³
